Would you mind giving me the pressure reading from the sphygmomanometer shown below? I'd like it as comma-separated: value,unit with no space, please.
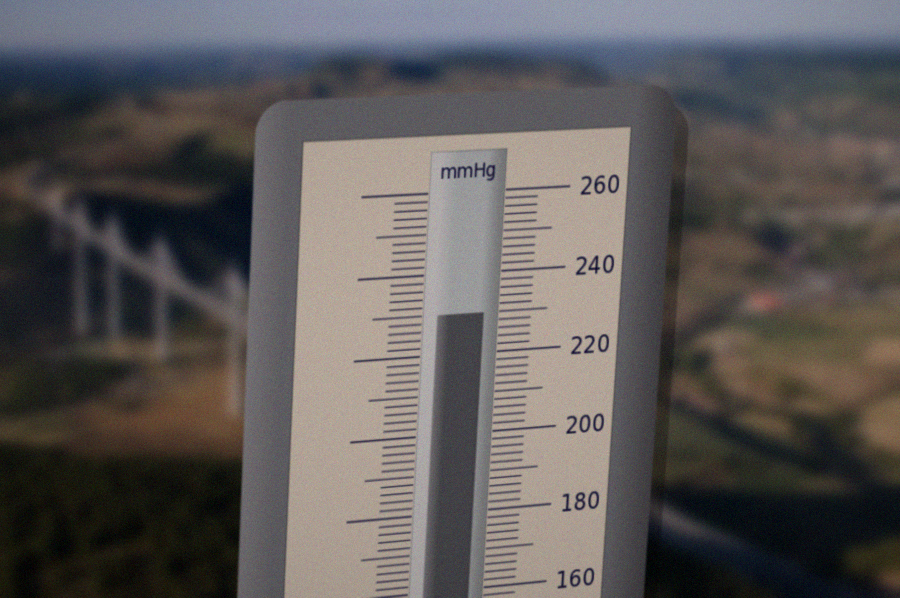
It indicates 230,mmHg
